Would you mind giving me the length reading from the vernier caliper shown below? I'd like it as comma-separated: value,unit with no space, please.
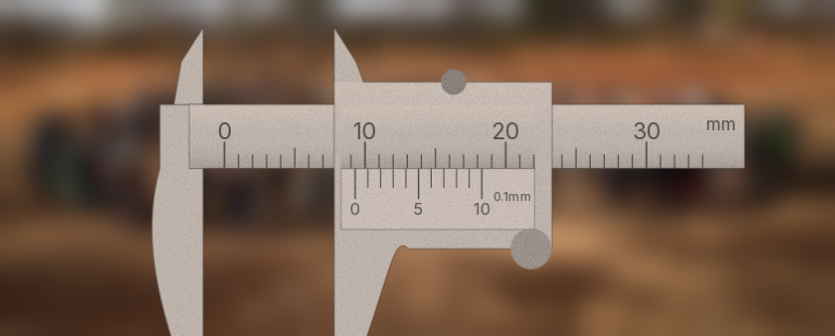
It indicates 9.3,mm
